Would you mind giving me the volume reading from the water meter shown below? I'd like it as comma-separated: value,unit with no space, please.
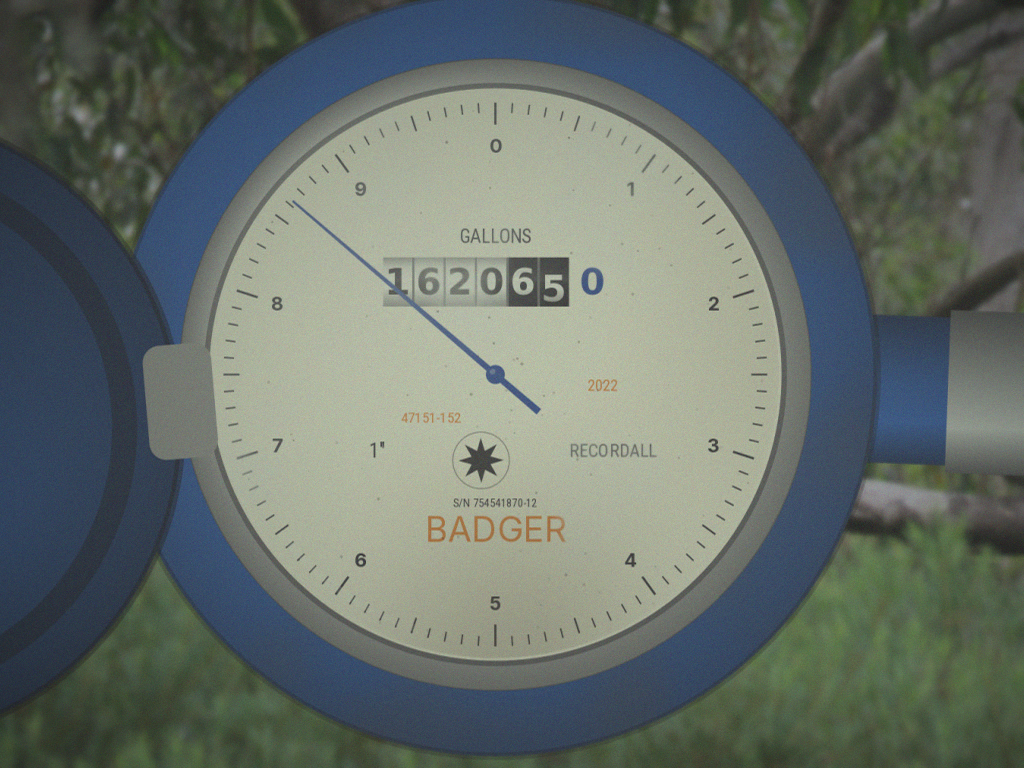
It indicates 1620648.6,gal
